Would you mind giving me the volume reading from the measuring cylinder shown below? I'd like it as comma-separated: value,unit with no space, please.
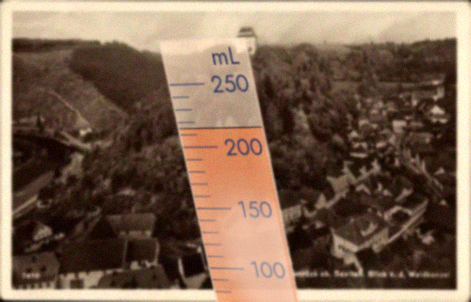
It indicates 215,mL
